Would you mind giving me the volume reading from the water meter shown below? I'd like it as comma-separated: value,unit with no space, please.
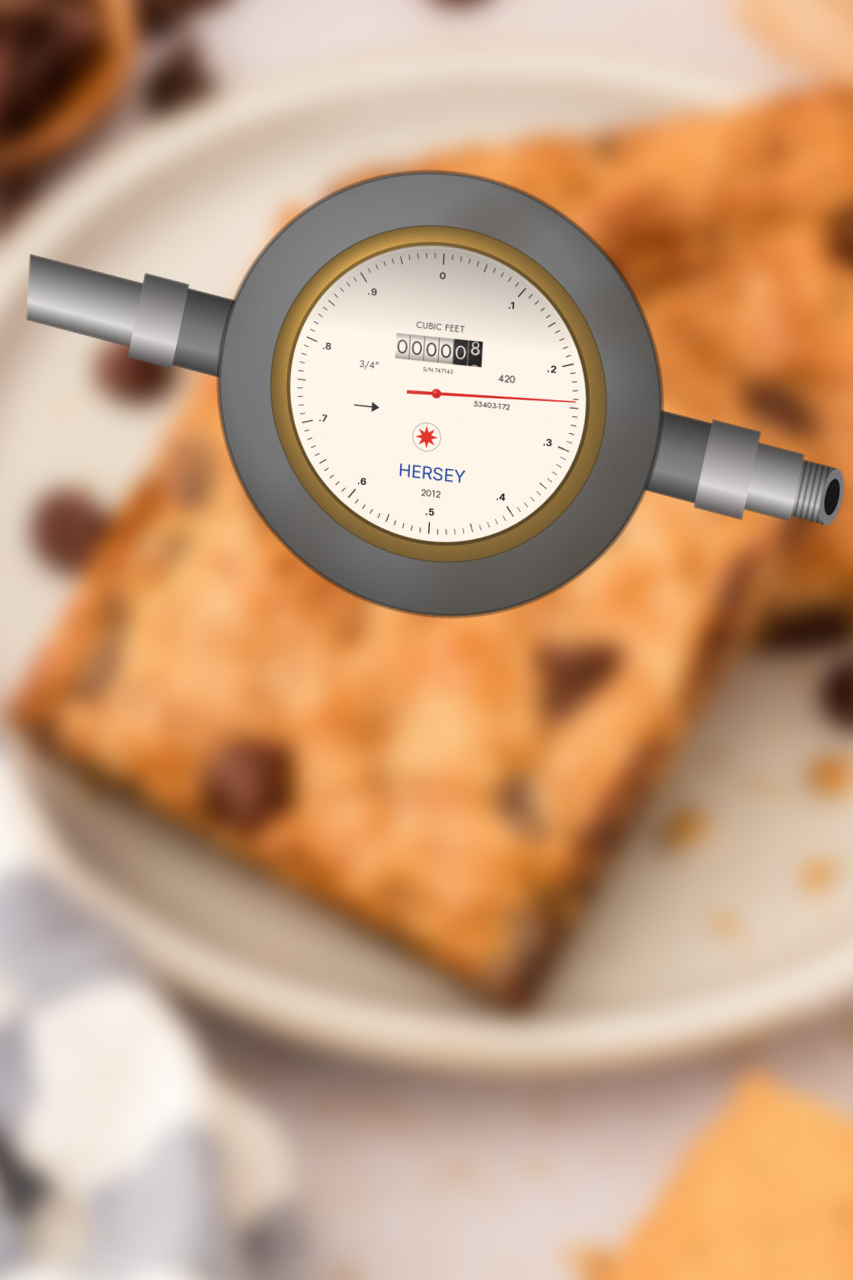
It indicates 8.24,ft³
